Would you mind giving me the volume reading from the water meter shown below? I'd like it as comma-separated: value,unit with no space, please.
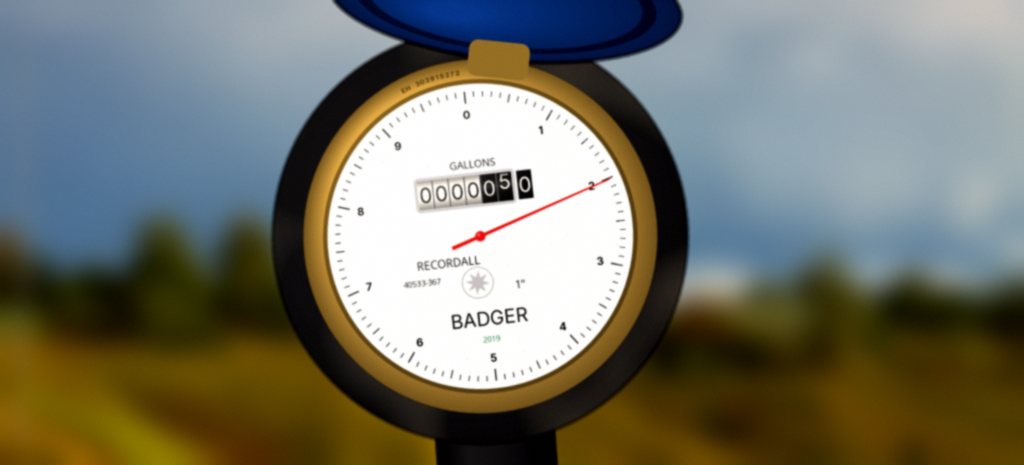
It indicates 52.0,gal
